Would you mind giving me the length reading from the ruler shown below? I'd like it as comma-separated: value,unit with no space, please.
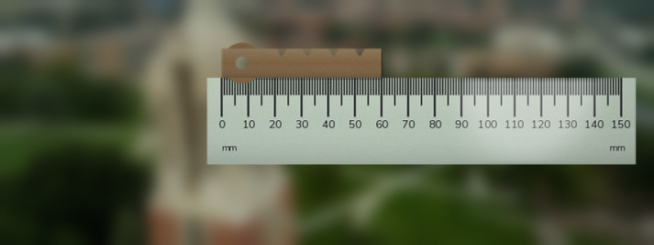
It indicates 60,mm
